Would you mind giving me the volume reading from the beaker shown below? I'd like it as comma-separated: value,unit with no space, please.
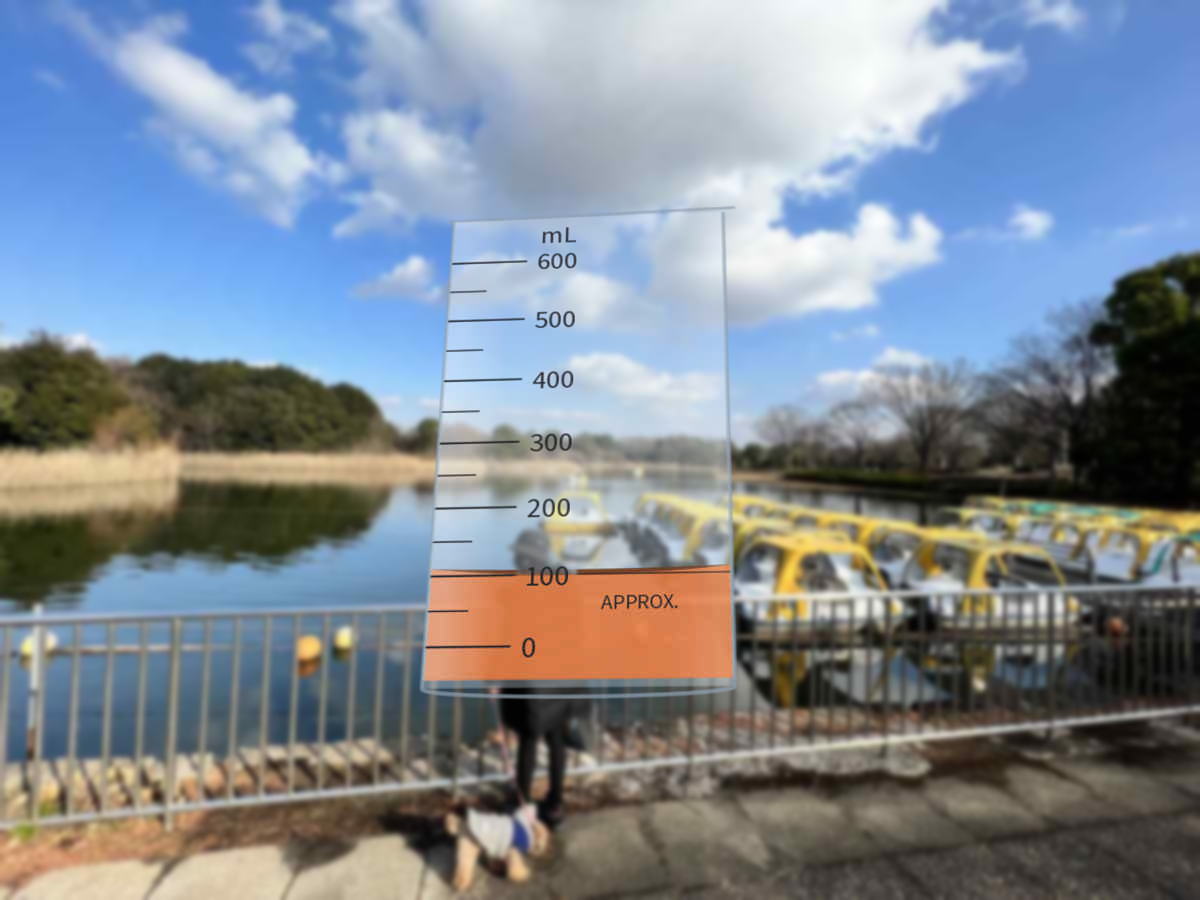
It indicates 100,mL
